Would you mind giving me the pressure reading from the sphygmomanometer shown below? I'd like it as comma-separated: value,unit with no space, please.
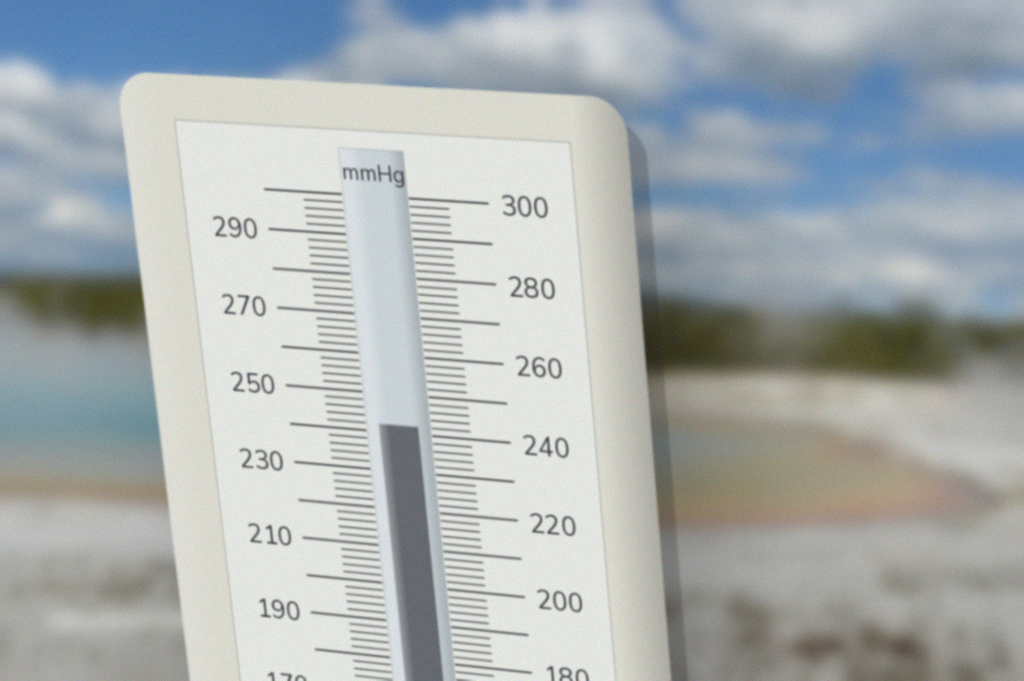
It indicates 242,mmHg
